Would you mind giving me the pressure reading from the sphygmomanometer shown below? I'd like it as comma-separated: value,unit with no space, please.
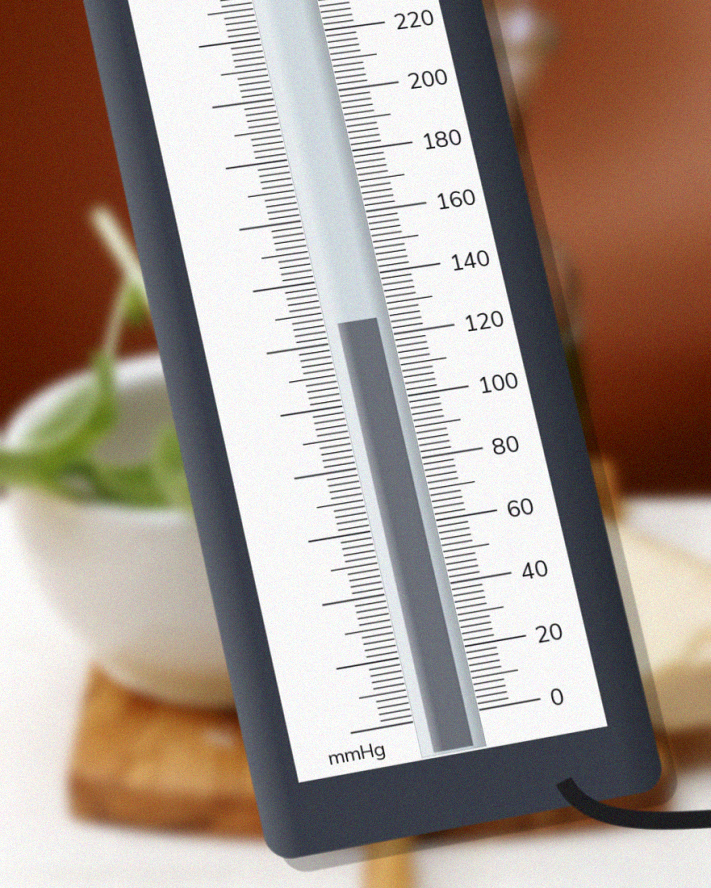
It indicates 126,mmHg
